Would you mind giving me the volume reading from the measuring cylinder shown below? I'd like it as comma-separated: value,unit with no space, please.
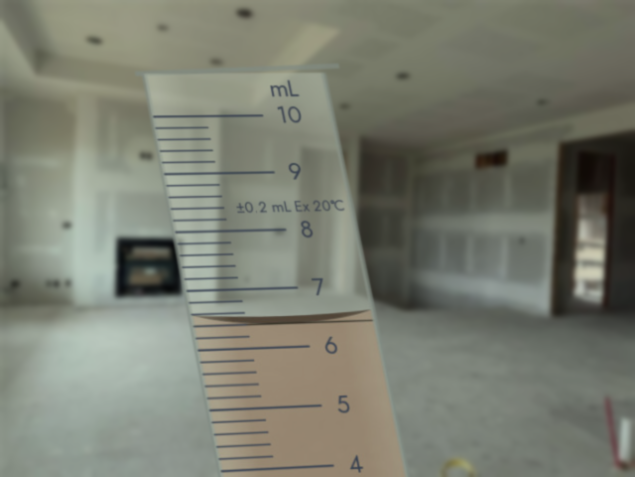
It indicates 6.4,mL
